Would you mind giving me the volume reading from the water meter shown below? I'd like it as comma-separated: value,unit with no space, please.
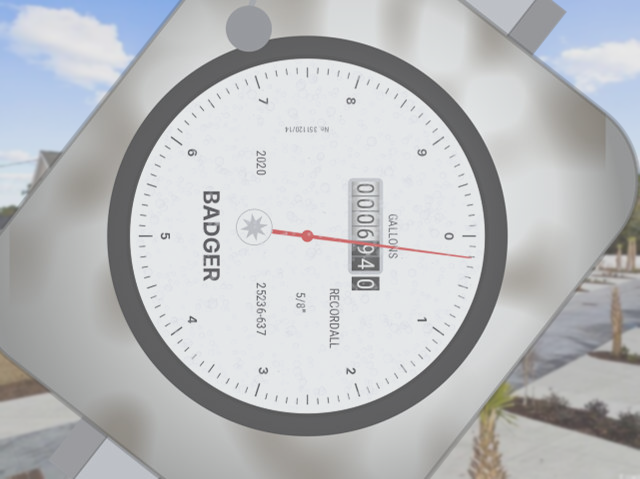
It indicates 6940.2,gal
